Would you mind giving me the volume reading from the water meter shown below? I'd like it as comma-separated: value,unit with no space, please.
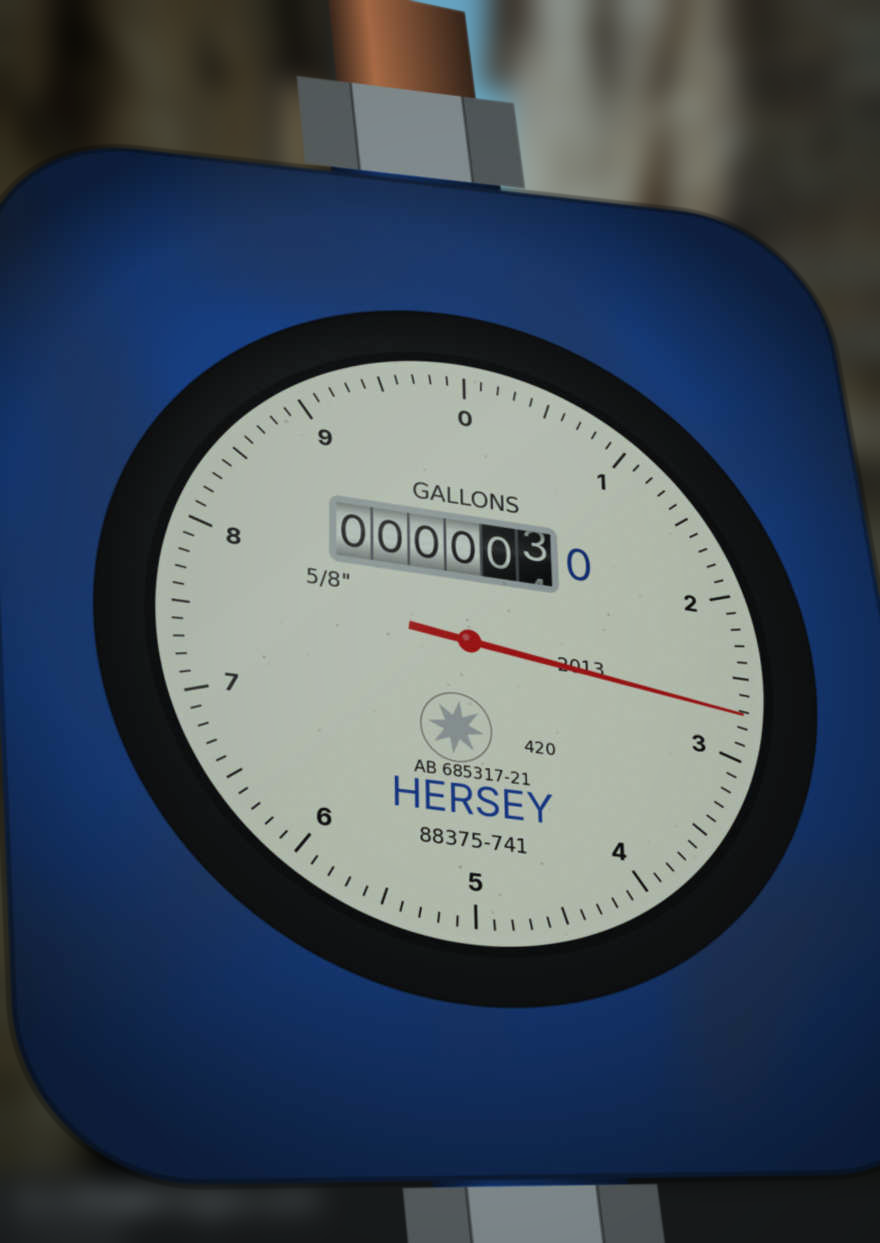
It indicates 32.7,gal
